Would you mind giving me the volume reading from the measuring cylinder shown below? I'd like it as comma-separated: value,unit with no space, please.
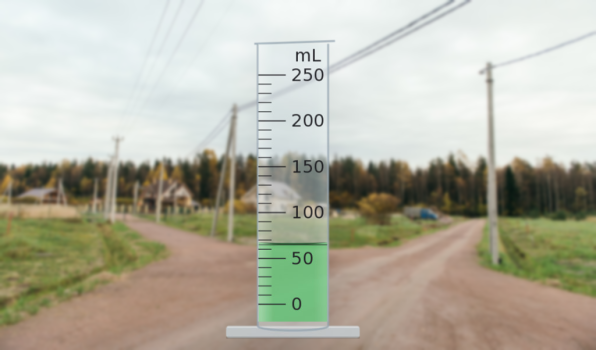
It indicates 65,mL
